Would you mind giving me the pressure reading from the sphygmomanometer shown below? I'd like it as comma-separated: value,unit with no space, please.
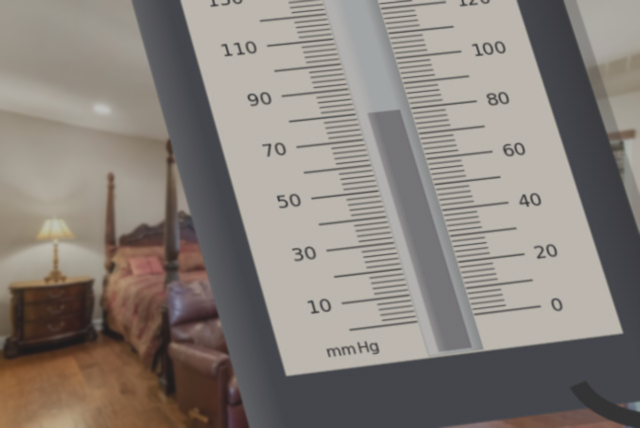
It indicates 80,mmHg
